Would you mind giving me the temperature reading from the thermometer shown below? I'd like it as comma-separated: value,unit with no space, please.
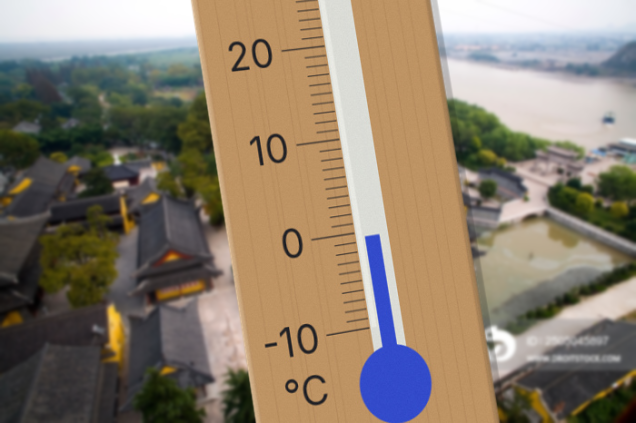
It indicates -0.5,°C
